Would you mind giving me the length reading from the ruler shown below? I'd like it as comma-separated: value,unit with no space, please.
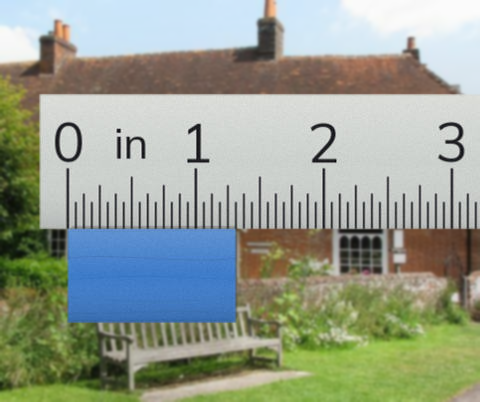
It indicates 1.3125,in
